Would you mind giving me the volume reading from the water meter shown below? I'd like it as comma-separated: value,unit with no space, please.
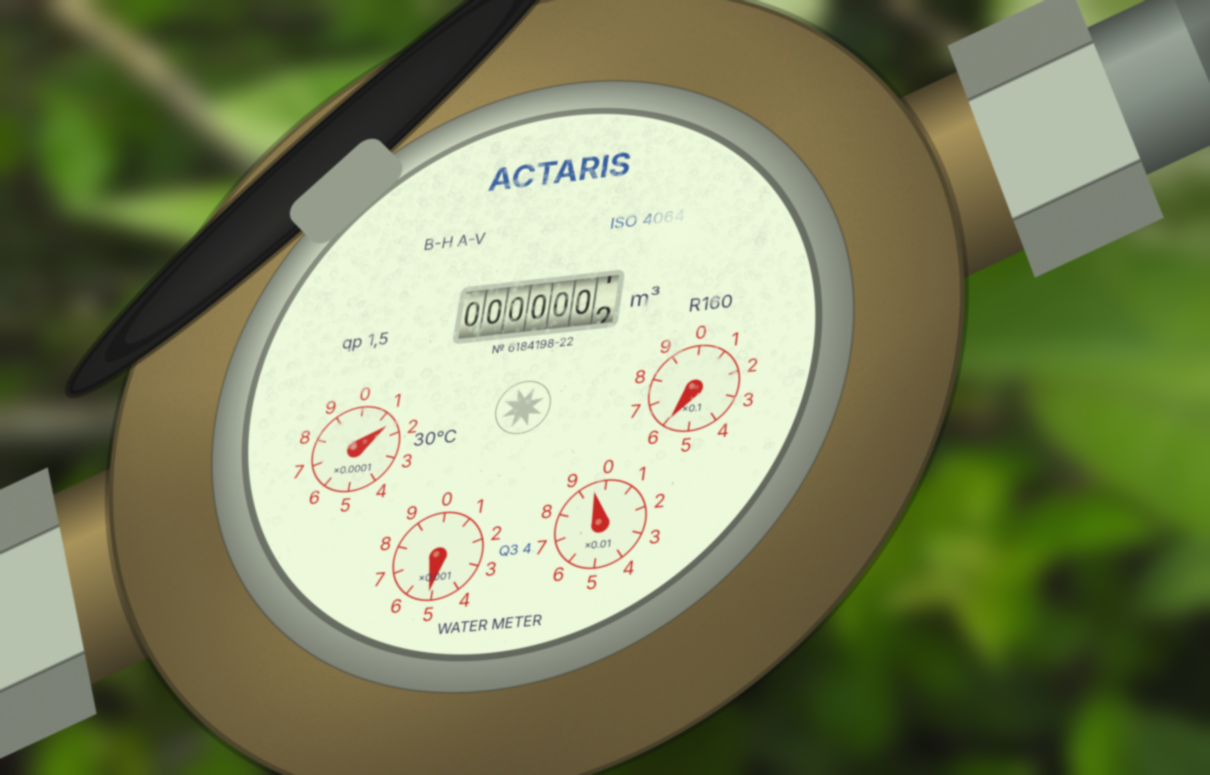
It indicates 1.5951,m³
